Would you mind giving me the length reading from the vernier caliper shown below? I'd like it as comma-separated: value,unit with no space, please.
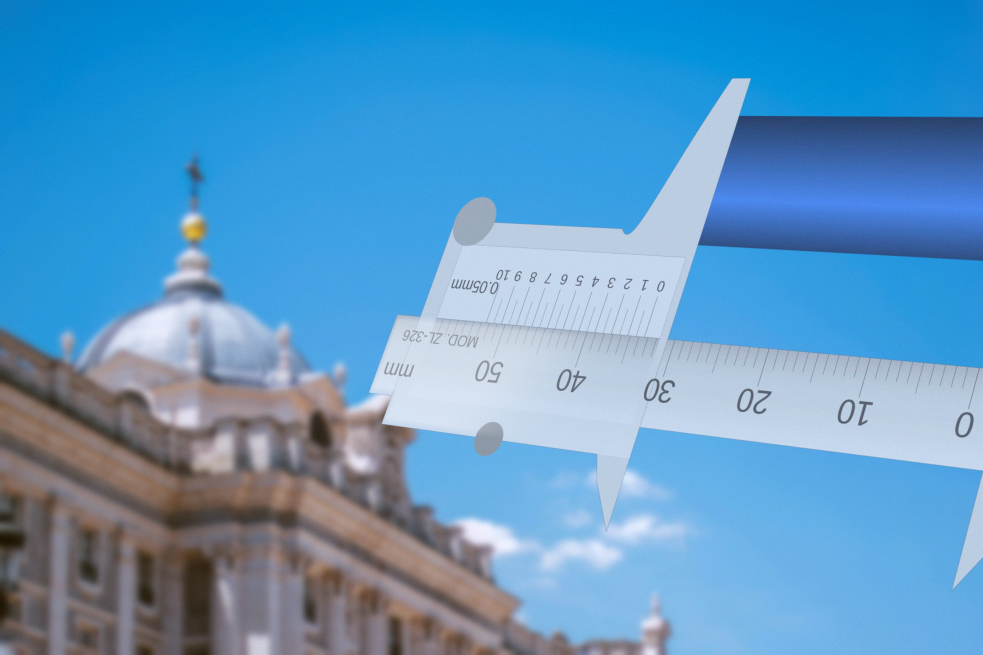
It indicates 33.4,mm
